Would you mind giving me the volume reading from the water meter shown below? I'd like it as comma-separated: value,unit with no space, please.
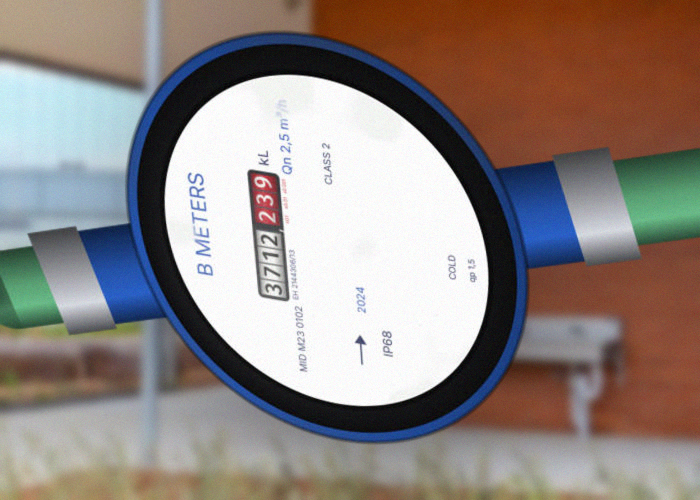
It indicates 3712.239,kL
